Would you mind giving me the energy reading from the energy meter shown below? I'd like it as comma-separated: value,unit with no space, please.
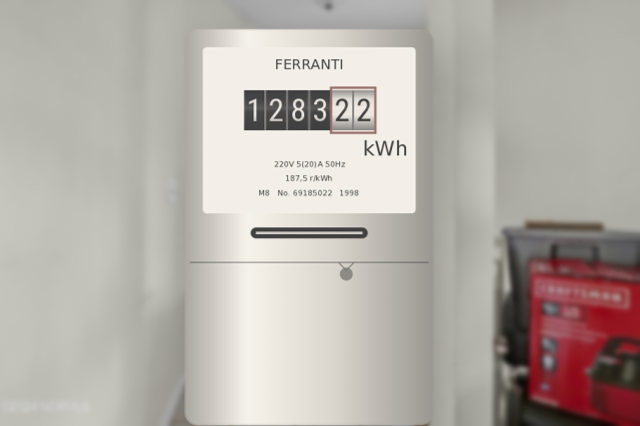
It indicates 1283.22,kWh
